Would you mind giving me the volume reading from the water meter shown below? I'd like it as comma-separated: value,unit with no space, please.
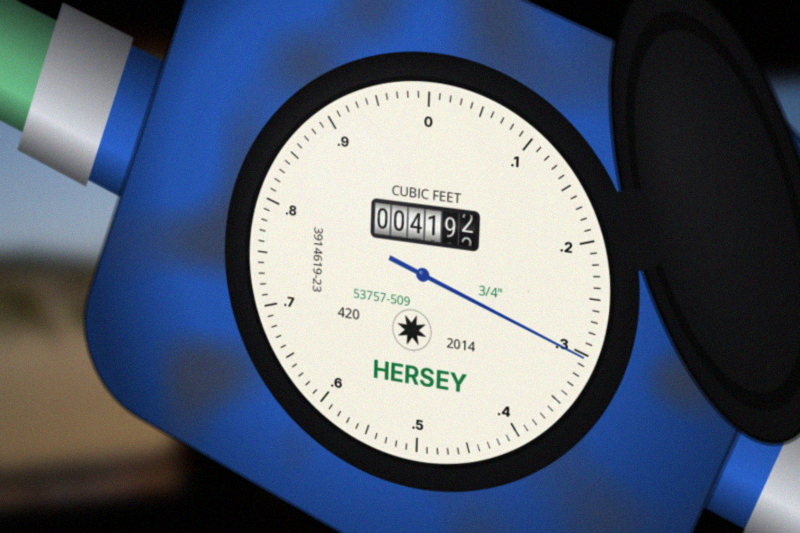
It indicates 4192.30,ft³
